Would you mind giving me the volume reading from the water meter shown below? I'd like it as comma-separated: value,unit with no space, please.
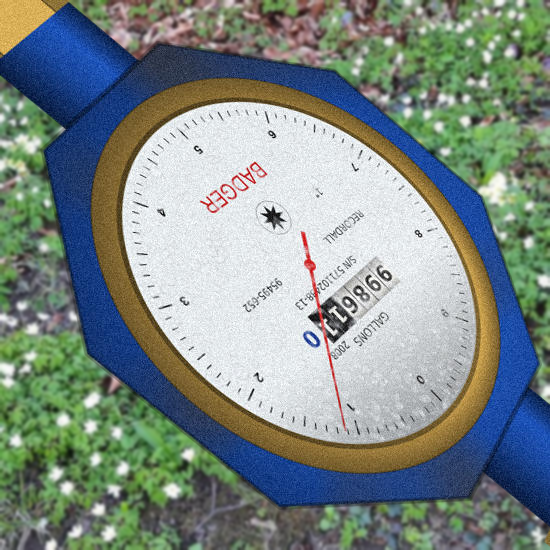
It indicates 9986111.1,gal
